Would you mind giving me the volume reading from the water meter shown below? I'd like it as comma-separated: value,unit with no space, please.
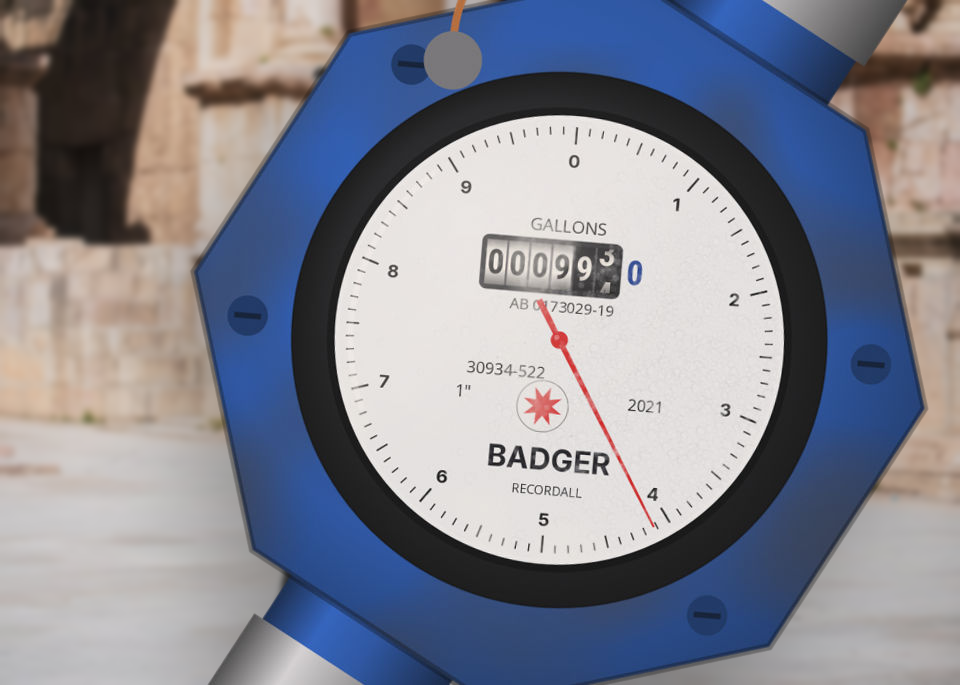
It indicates 9934.1,gal
